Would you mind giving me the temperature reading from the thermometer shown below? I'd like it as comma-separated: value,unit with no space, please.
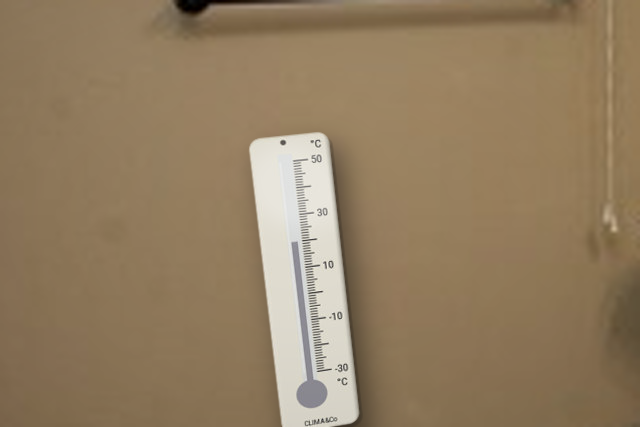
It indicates 20,°C
